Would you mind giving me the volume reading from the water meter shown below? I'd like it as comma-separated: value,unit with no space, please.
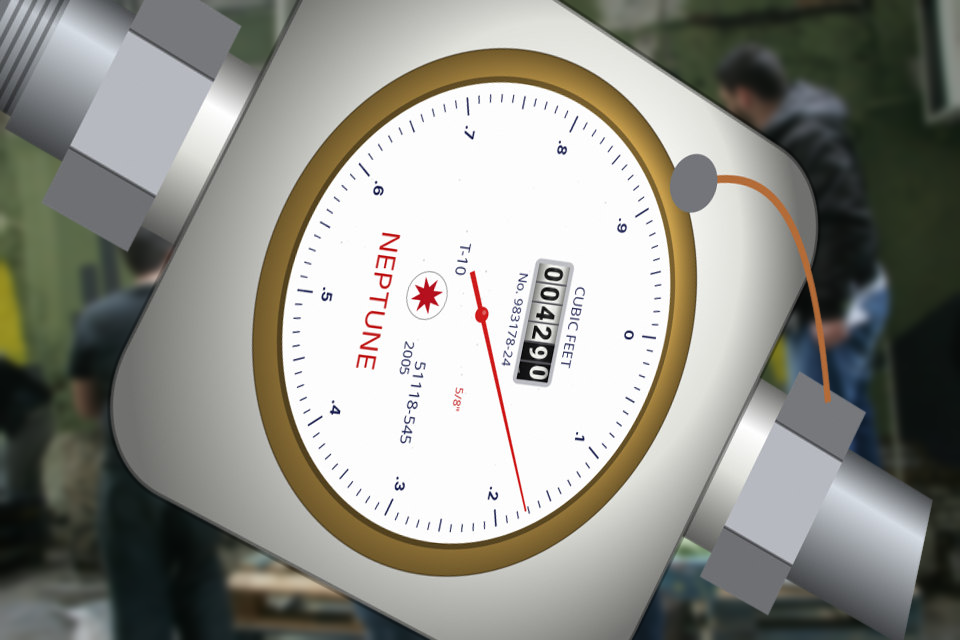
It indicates 4290.17,ft³
